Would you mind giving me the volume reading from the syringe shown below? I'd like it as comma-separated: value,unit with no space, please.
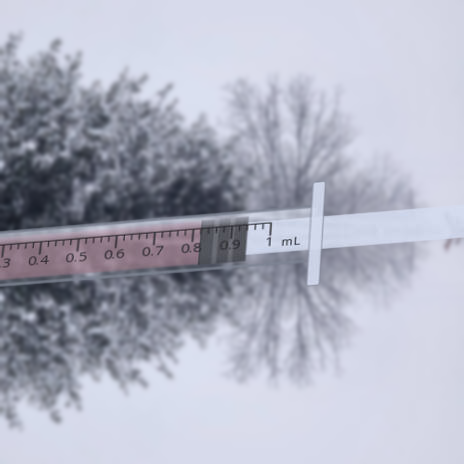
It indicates 0.82,mL
